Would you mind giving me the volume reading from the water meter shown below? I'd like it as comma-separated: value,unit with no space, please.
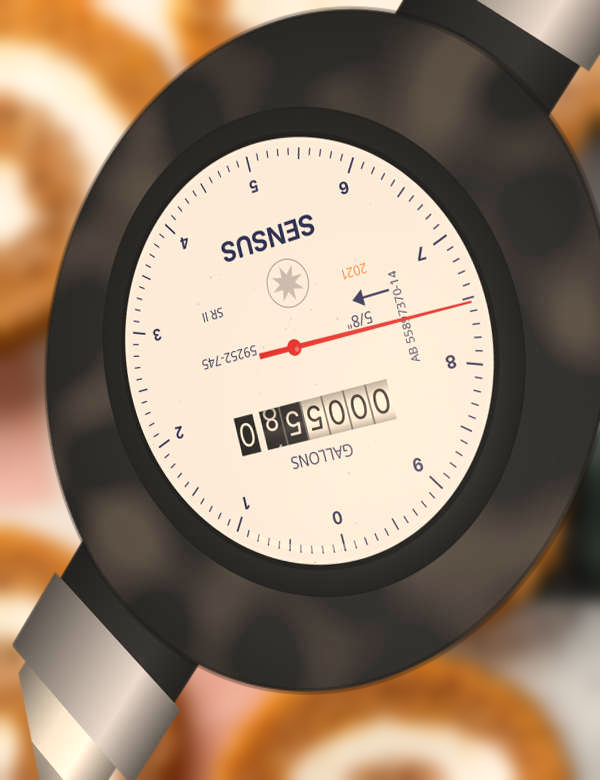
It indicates 5577.5,gal
